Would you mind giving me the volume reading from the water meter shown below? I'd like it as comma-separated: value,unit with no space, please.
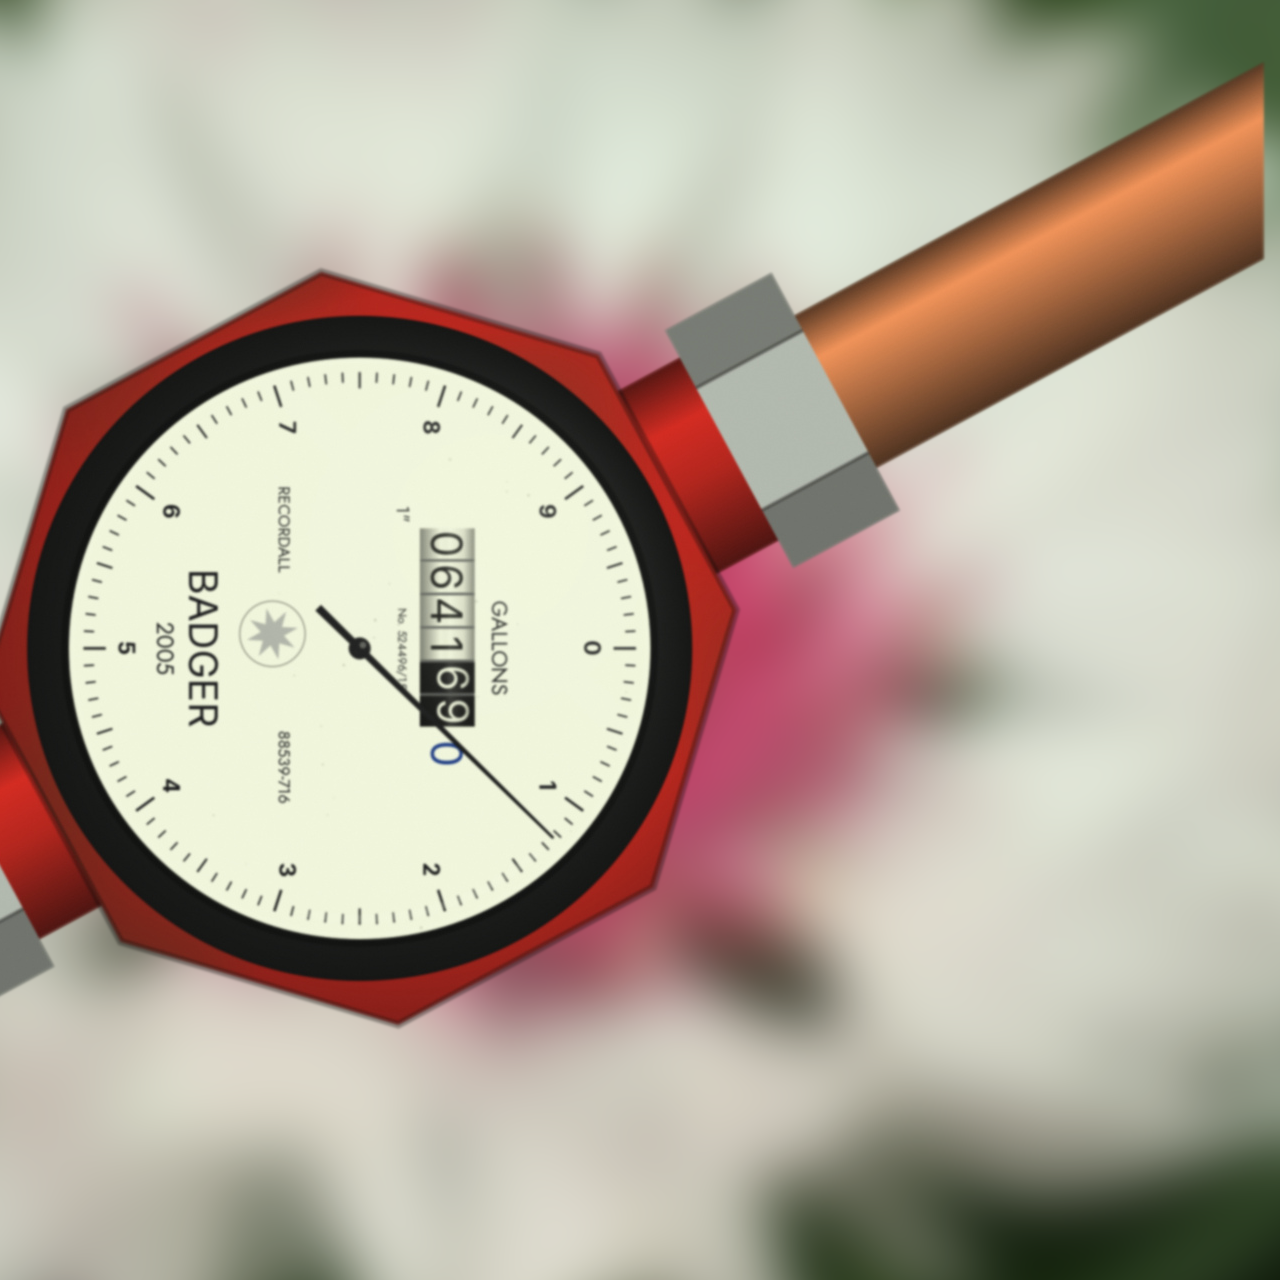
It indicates 641691.2,gal
